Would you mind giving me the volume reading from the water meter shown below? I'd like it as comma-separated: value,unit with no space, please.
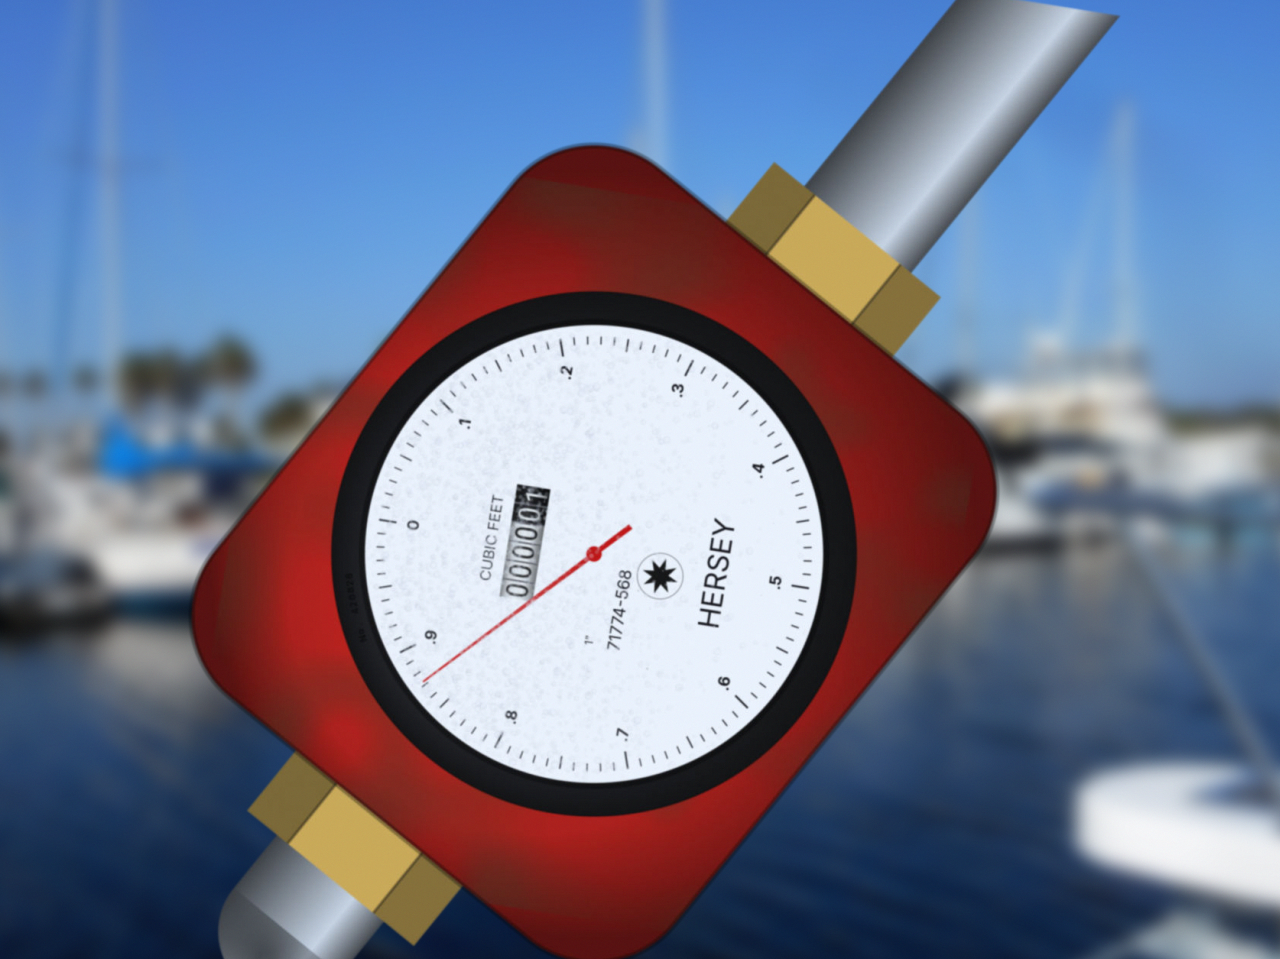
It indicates 0.87,ft³
